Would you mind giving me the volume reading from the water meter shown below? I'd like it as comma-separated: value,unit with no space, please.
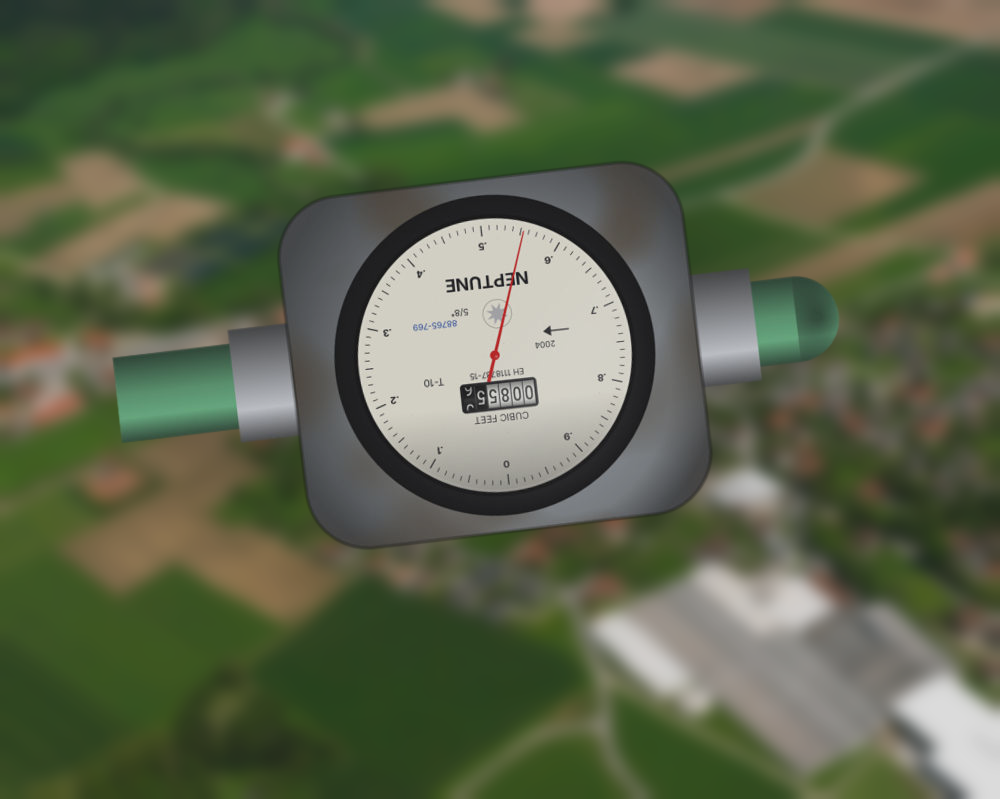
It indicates 8555.55,ft³
